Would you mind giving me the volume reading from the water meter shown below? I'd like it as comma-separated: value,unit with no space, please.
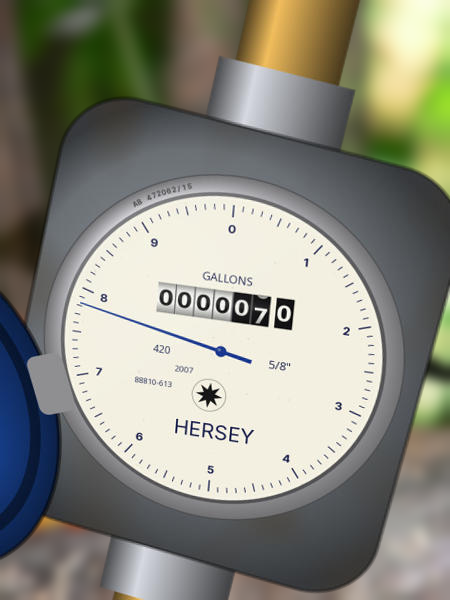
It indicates 67.8,gal
